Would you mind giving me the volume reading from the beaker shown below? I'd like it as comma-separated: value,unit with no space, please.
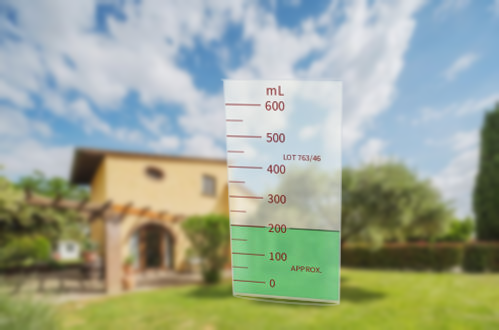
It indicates 200,mL
